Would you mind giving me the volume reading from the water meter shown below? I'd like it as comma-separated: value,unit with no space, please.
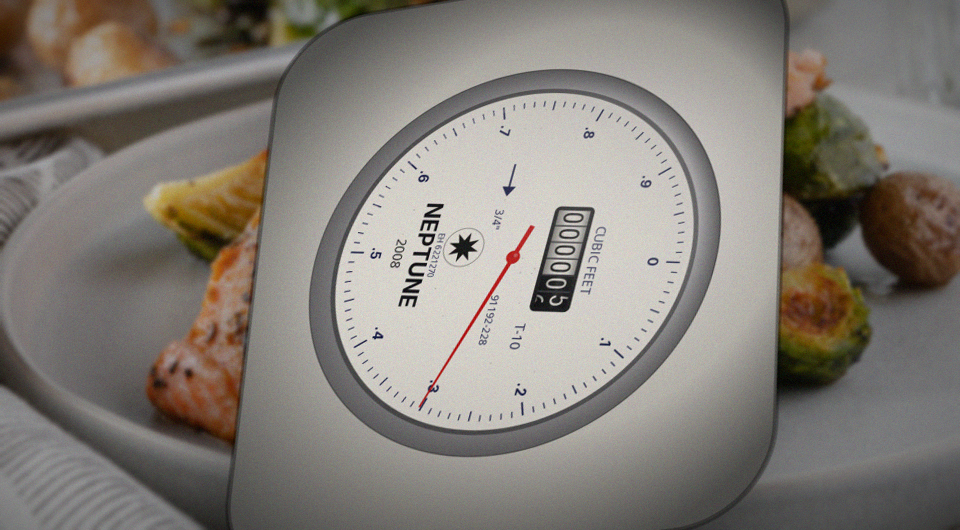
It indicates 5.30,ft³
